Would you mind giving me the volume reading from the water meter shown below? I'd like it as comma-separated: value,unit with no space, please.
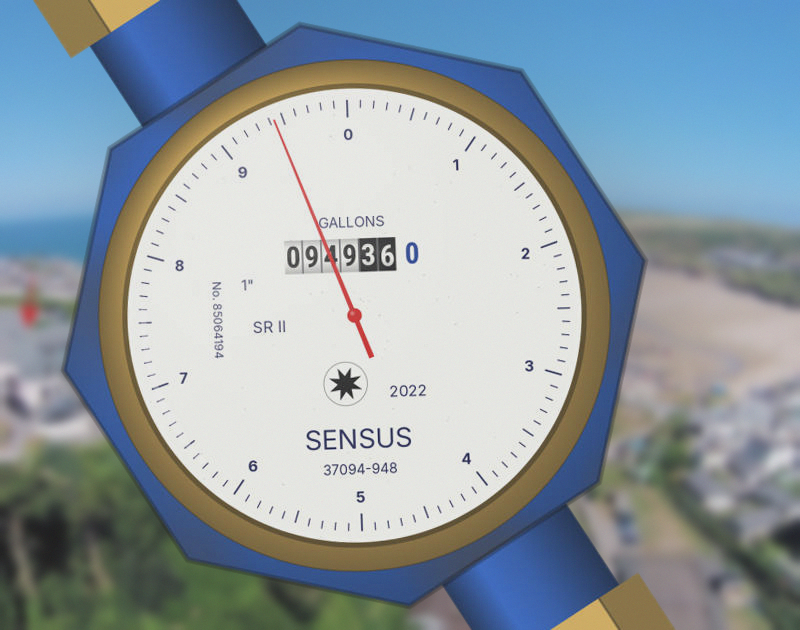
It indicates 949359.4,gal
